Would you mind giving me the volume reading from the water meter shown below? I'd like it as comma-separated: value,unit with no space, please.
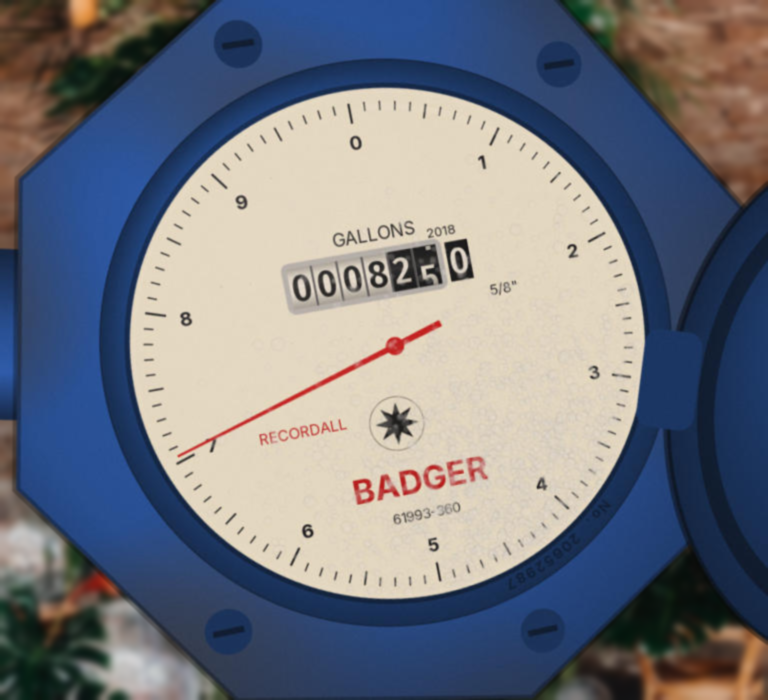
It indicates 8247.0,gal
